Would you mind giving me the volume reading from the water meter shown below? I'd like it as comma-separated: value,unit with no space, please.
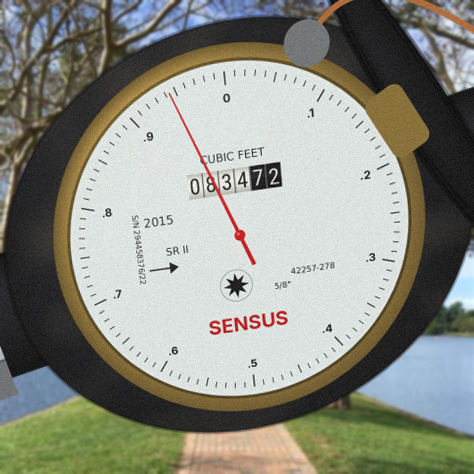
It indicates 83471.94,ft³
